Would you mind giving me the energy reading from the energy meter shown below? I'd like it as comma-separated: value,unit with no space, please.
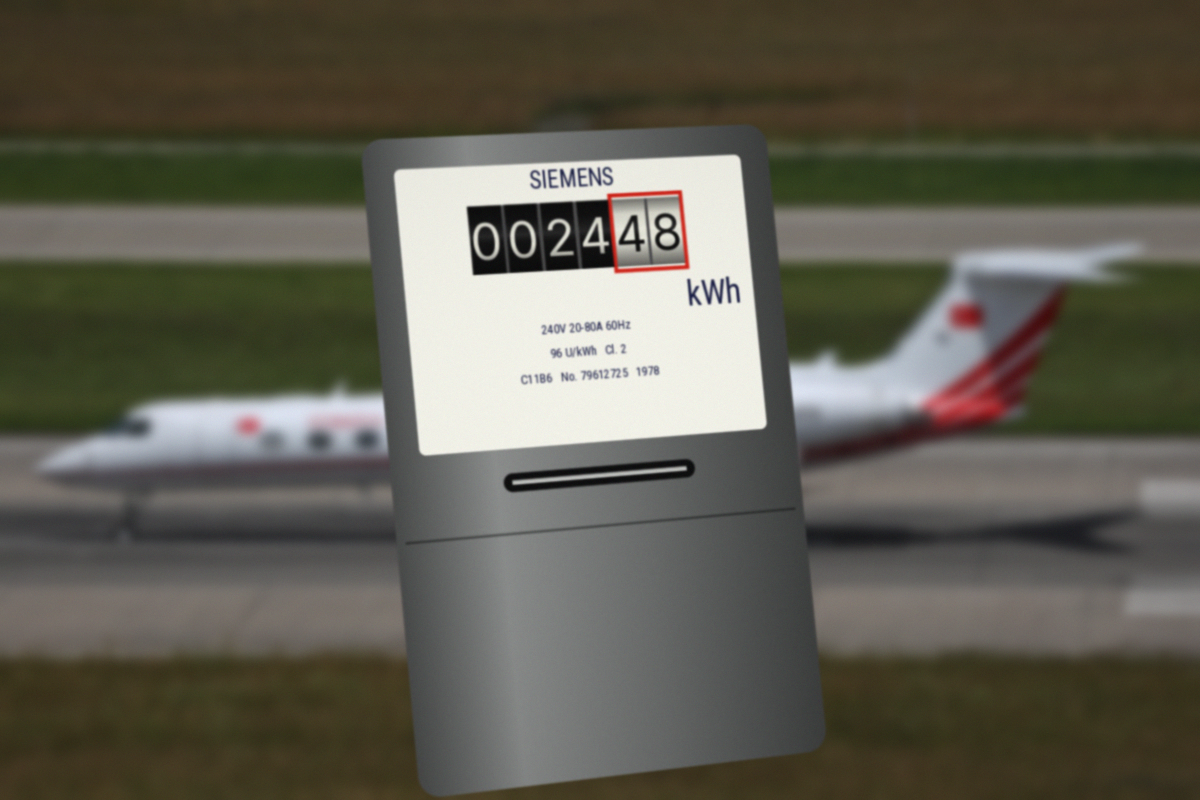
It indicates 24.48,kWh
